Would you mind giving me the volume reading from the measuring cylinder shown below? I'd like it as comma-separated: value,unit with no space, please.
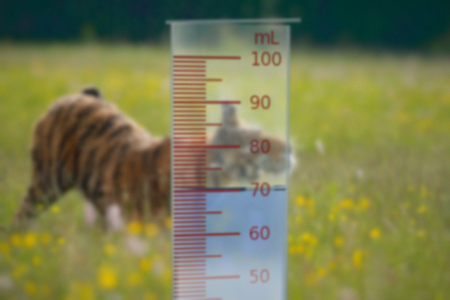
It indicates 70,mL
